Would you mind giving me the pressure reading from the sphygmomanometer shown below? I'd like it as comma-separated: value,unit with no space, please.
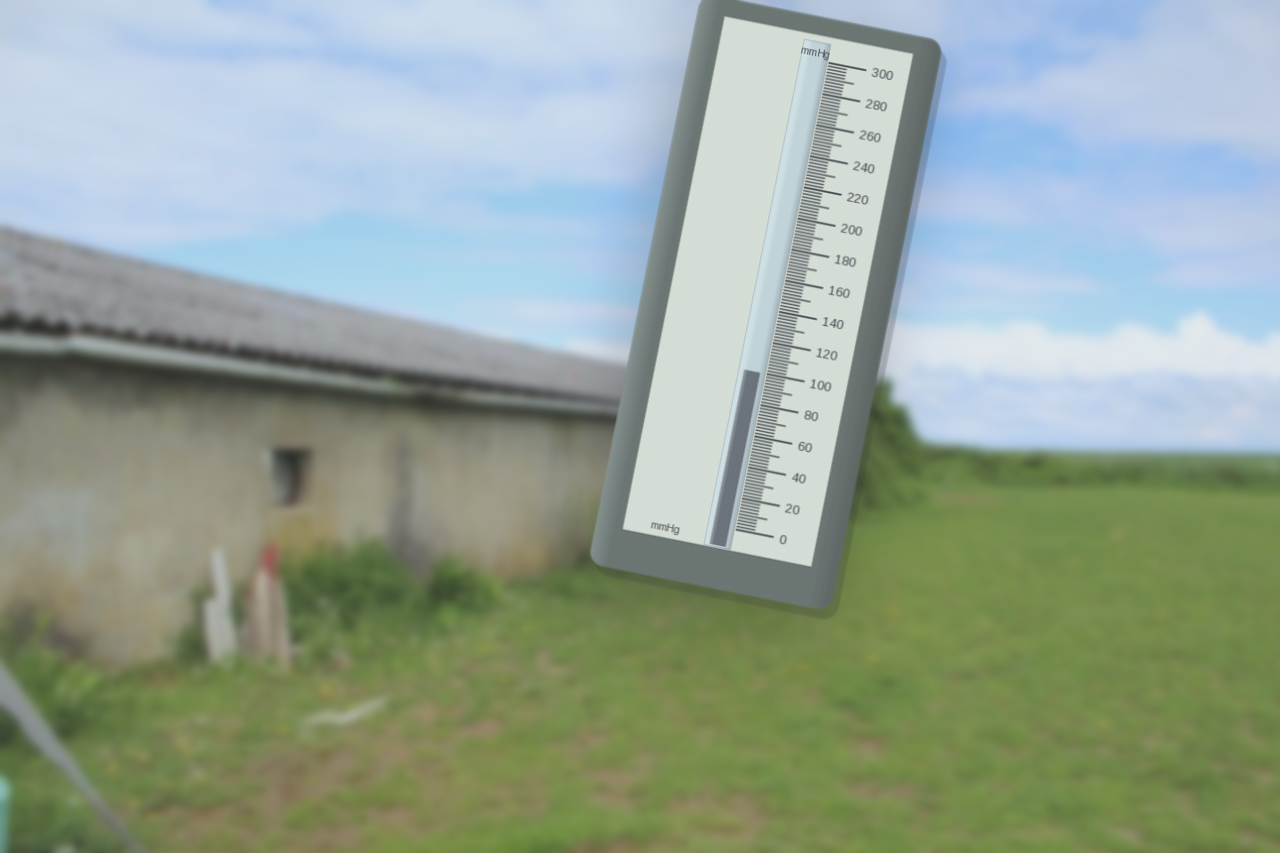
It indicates 100,mmHg
